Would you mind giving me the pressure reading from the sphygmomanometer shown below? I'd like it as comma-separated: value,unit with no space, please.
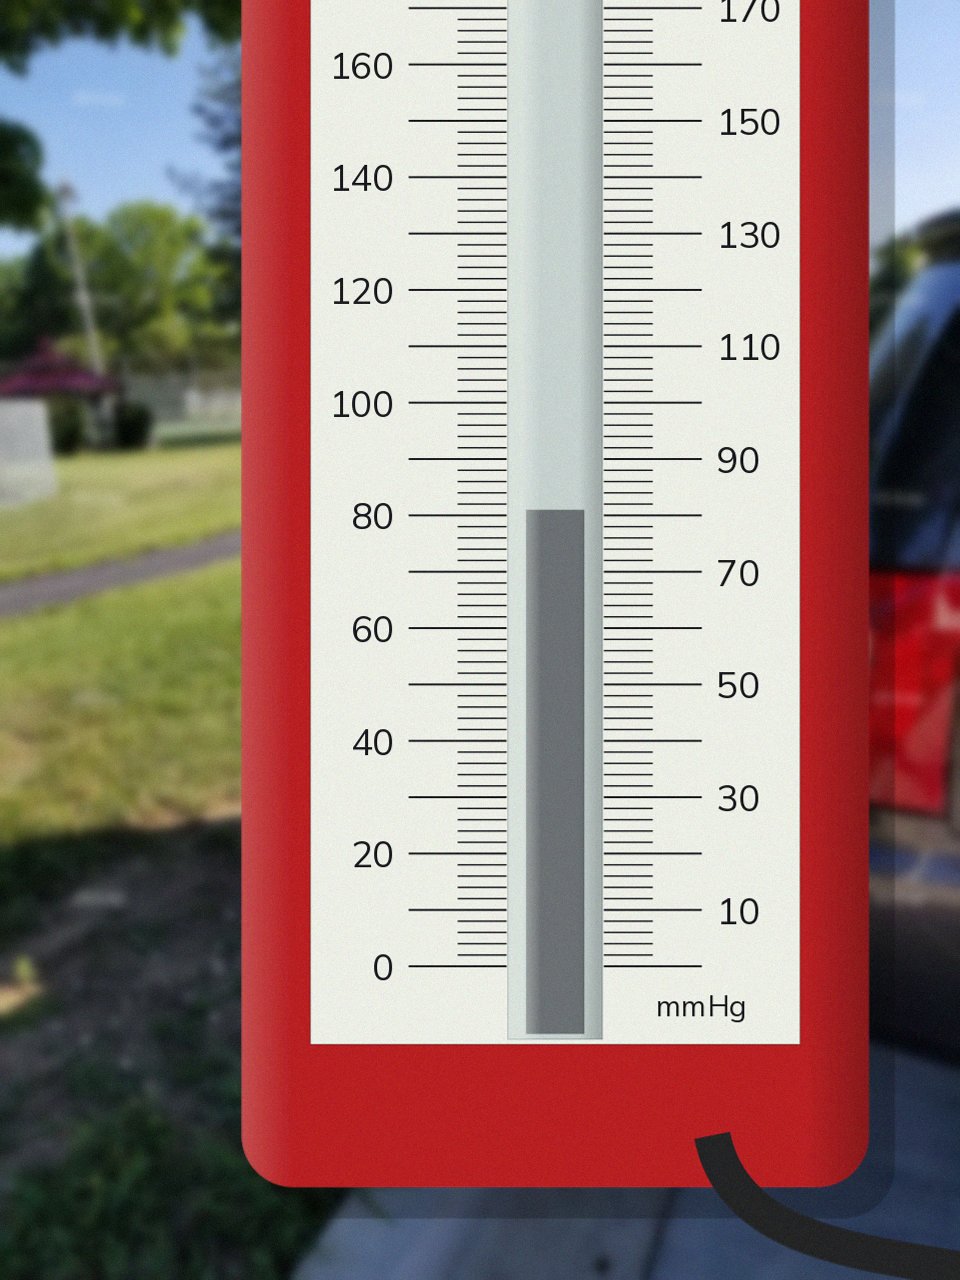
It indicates 81,mmHg
